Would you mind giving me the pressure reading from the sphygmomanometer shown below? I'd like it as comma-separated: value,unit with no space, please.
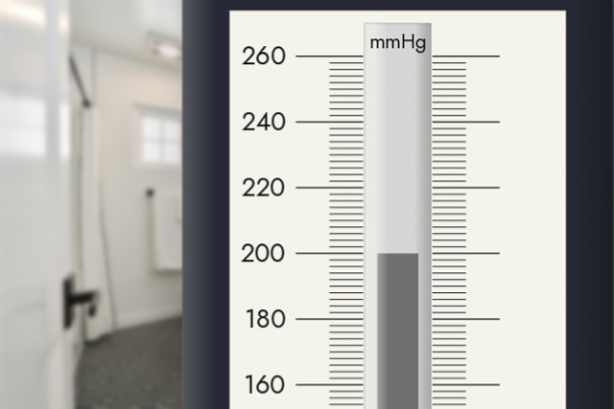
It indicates 200,mmHg
